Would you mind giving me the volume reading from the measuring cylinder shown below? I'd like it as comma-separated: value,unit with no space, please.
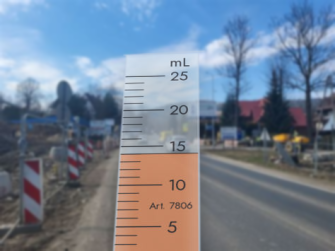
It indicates 14,mL
